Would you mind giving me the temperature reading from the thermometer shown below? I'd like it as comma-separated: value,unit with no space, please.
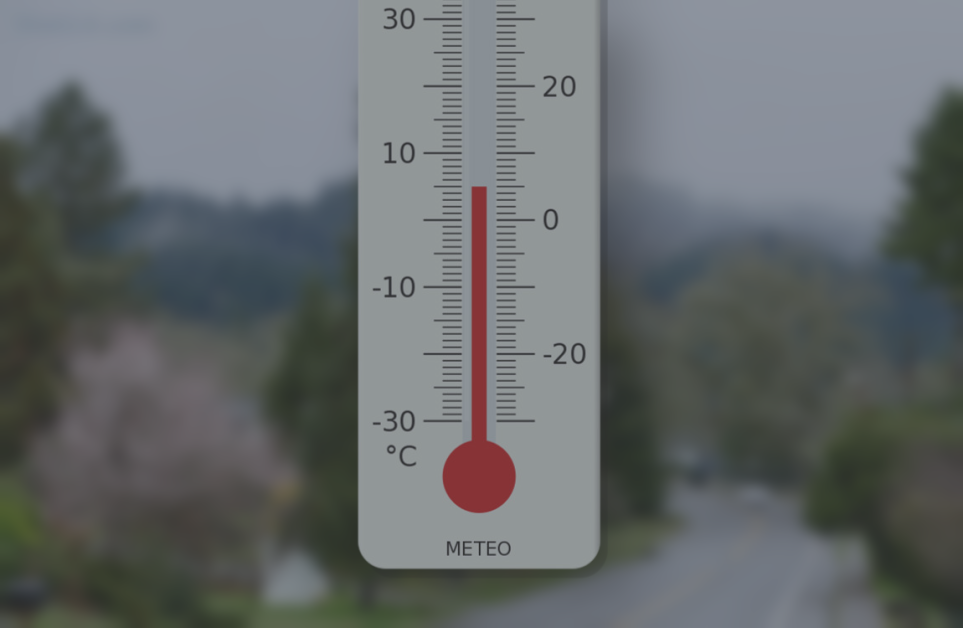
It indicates 5,°C
